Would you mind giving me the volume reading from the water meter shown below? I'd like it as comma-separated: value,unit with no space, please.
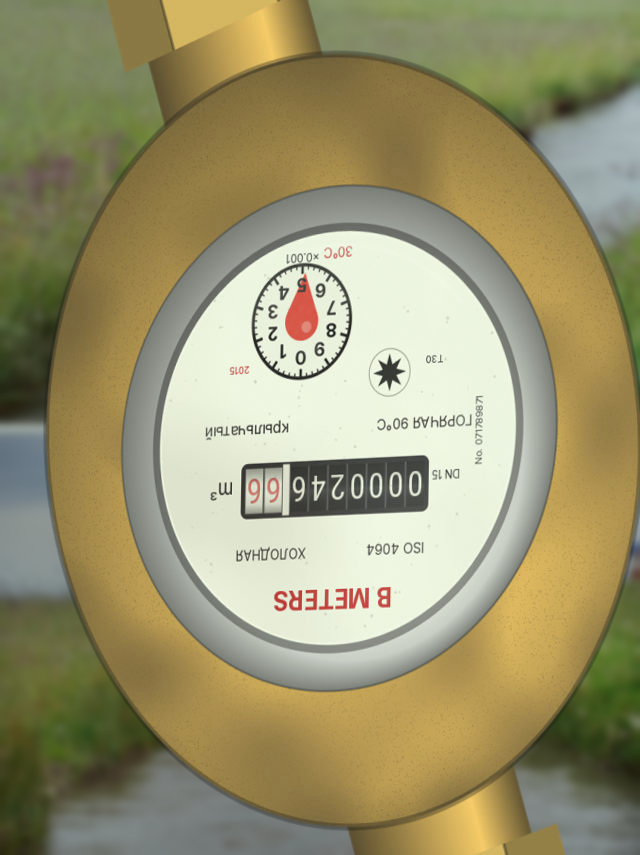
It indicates 246.665,m³
